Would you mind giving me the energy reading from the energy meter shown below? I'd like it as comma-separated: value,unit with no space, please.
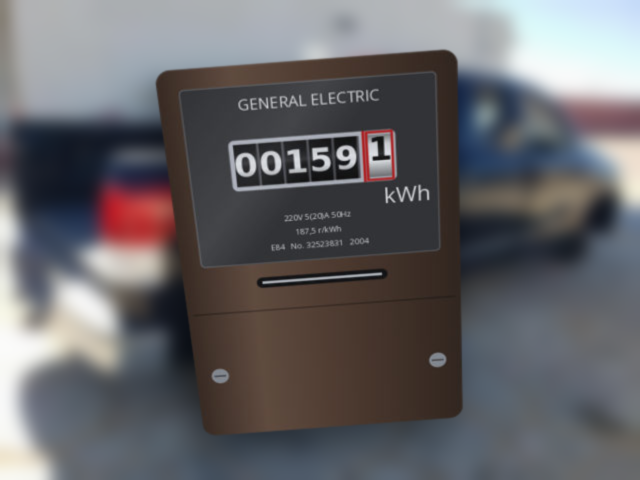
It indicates 159.1,kWh
